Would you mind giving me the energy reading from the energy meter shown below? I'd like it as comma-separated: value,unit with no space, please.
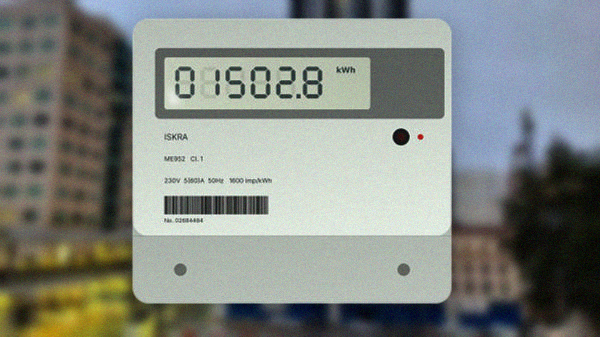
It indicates 1502.8,kWh
